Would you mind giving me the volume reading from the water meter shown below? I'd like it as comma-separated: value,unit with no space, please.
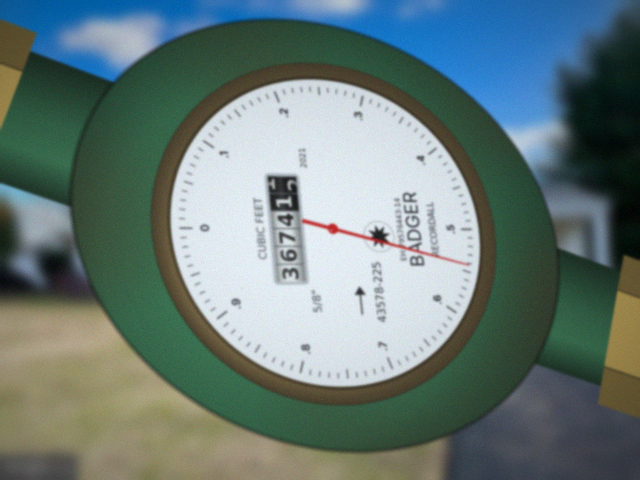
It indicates 367411.54,ft³
